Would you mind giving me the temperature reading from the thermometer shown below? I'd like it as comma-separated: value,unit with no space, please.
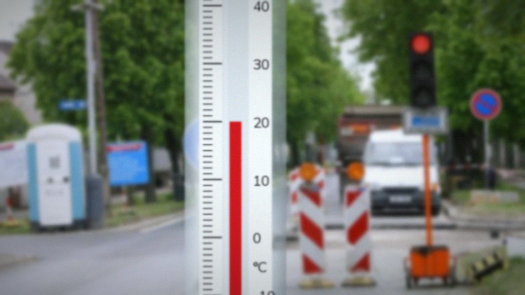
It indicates 20,°C
